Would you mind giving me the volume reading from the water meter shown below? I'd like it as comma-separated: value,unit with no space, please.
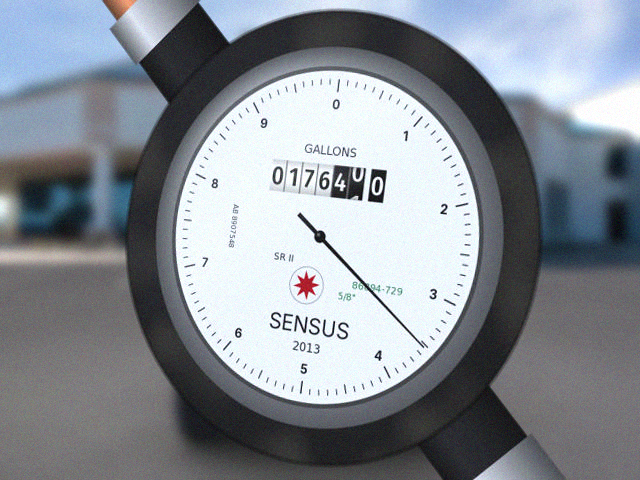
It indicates 176403.5,gal
